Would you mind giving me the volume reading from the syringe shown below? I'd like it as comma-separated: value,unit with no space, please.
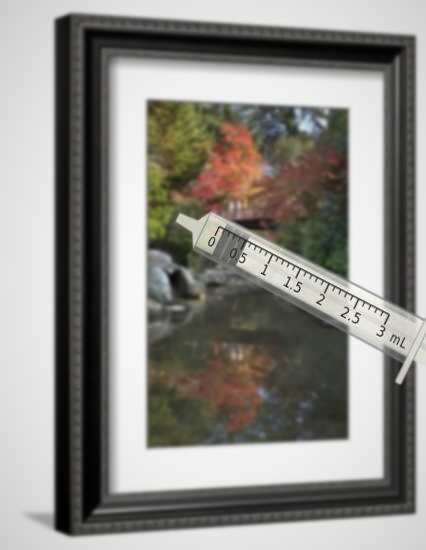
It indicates 0.1,mL
